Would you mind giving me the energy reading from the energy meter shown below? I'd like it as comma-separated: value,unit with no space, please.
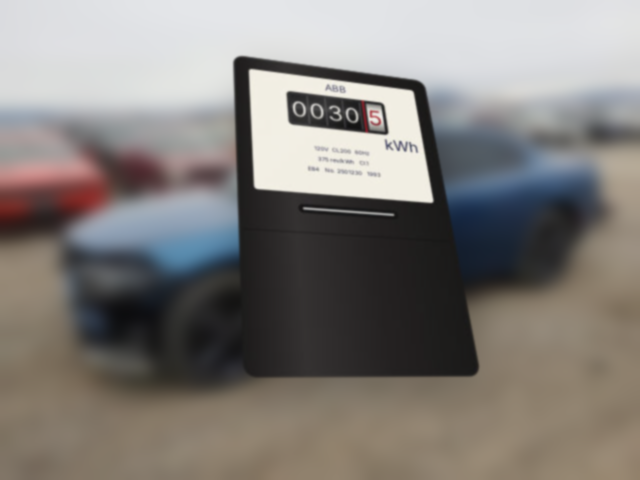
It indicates 30.5,kWh
